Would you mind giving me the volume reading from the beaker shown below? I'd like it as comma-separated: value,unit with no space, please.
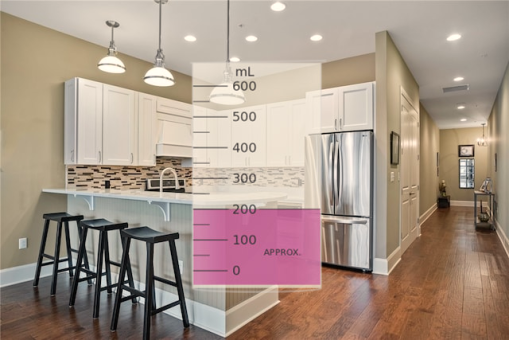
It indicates 200,mL
